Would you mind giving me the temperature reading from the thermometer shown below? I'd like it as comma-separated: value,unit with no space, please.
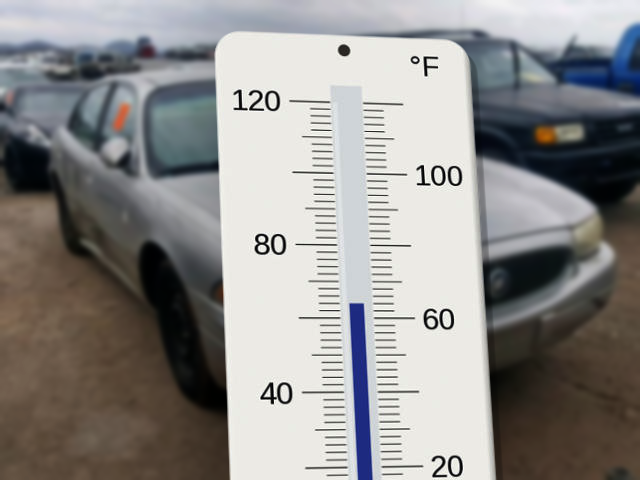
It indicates 64,°F
